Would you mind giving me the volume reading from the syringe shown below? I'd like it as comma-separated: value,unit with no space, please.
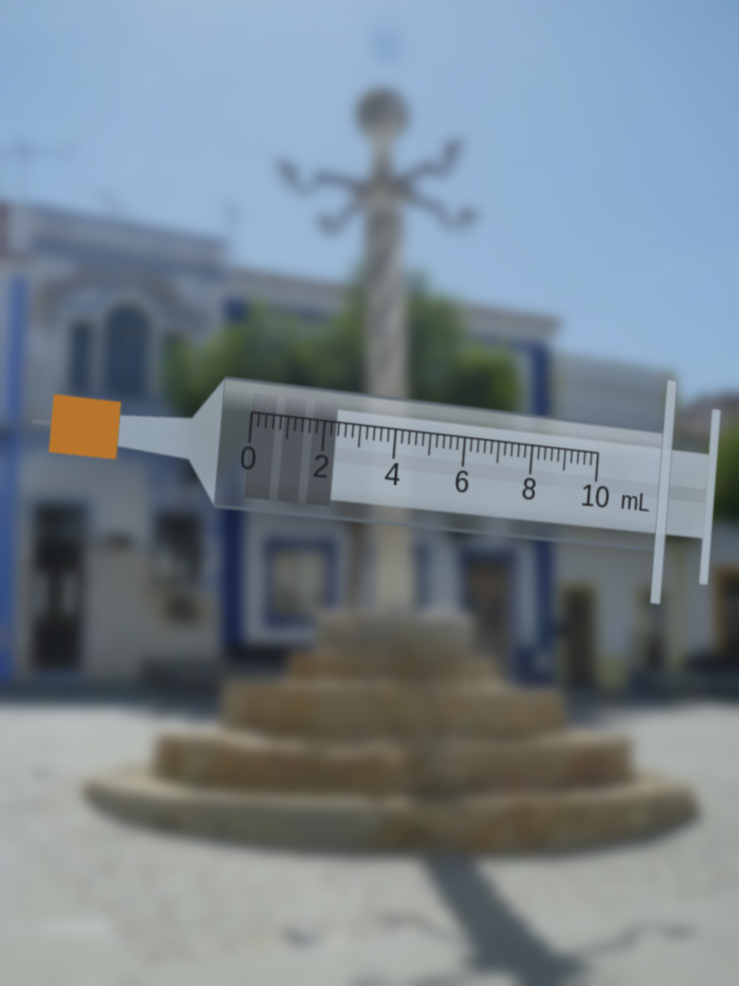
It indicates 0,mL
